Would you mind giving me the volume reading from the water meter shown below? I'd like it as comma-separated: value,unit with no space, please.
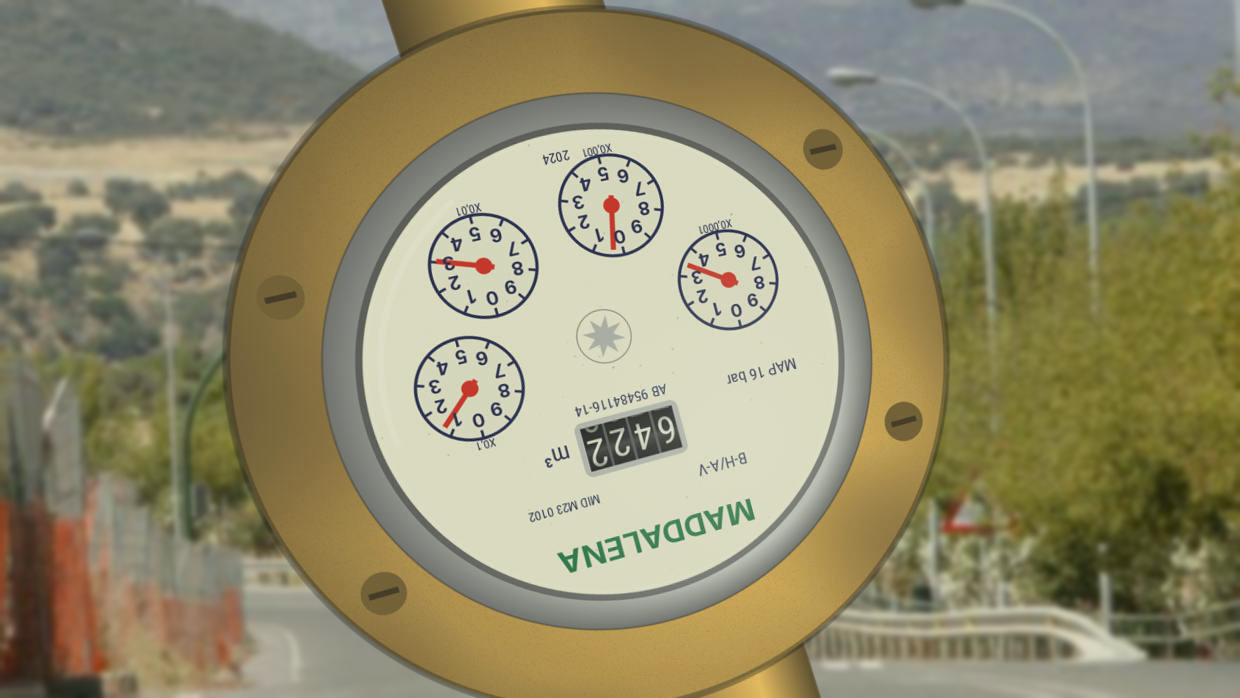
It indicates 6422.1303,m³
